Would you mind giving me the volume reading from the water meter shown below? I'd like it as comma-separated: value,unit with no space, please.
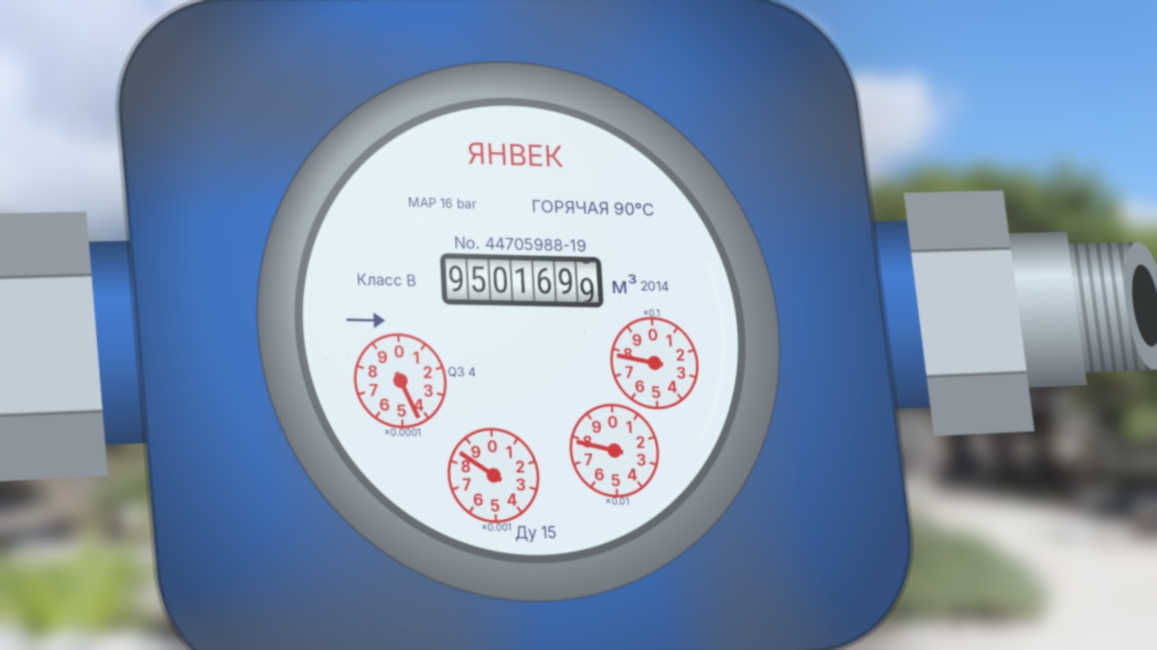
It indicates 9501698.7784,m³
